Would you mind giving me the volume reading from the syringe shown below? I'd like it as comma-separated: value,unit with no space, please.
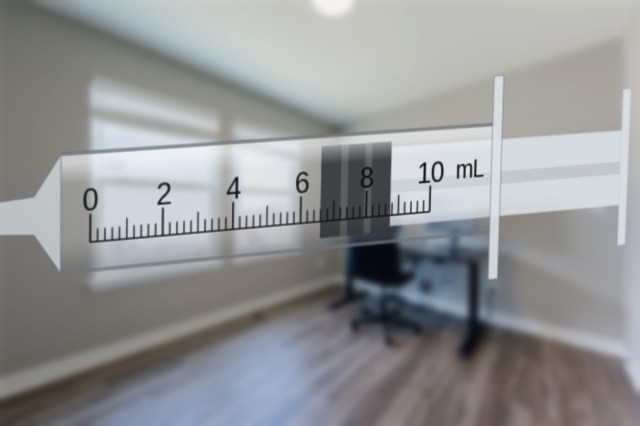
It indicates 6.6,mL
